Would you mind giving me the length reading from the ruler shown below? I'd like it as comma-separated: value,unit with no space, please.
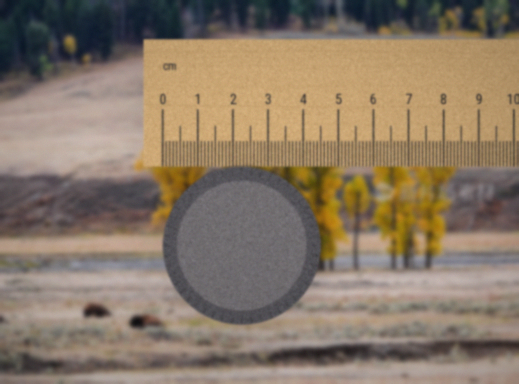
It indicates 4.5,cm
